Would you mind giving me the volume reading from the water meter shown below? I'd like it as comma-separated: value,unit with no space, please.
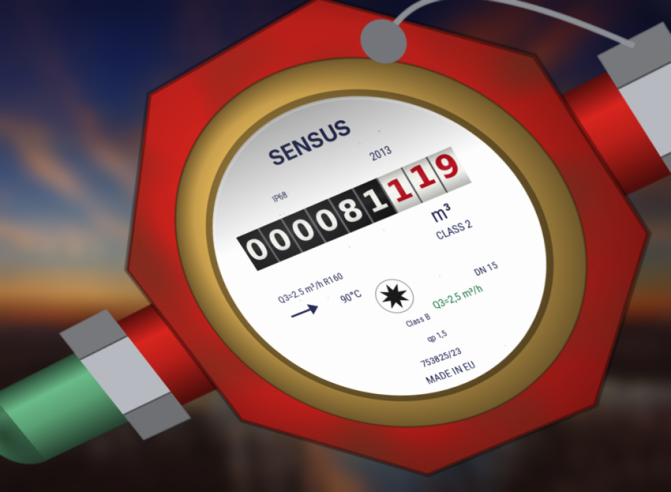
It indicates 81.119,m³
